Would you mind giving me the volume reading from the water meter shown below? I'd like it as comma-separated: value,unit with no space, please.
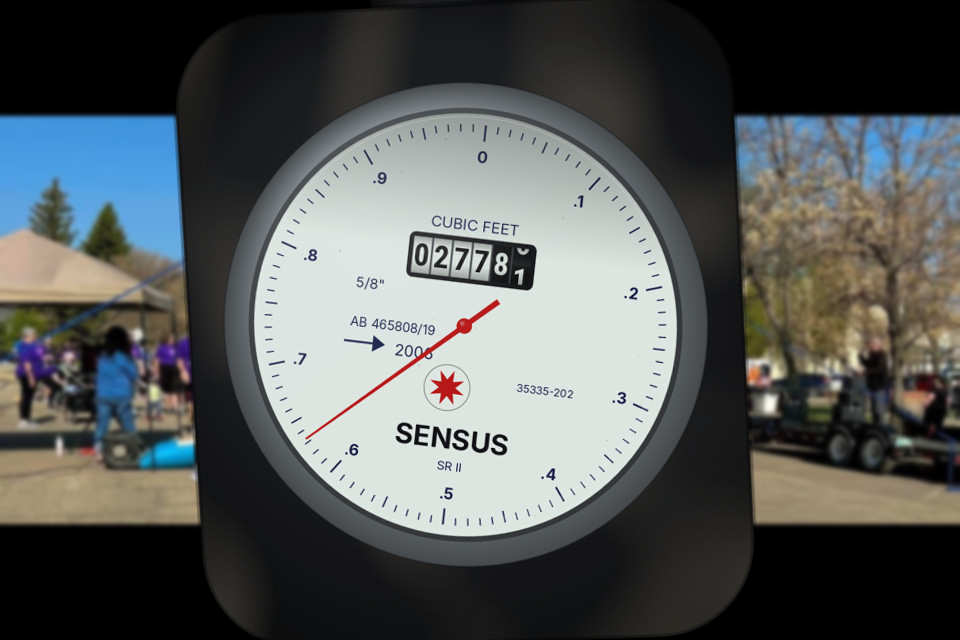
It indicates 27780.63,ft³
